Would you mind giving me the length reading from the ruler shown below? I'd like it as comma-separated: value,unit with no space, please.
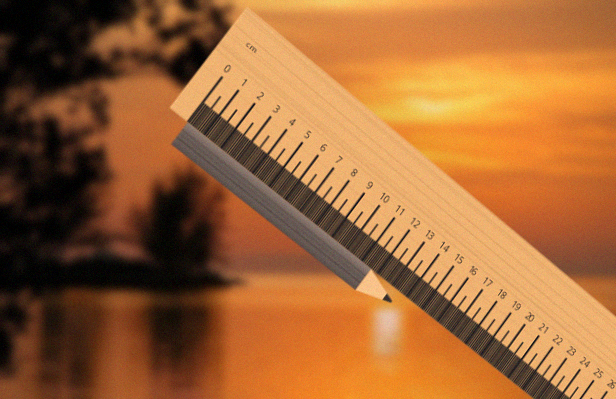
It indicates 13.5,cm
